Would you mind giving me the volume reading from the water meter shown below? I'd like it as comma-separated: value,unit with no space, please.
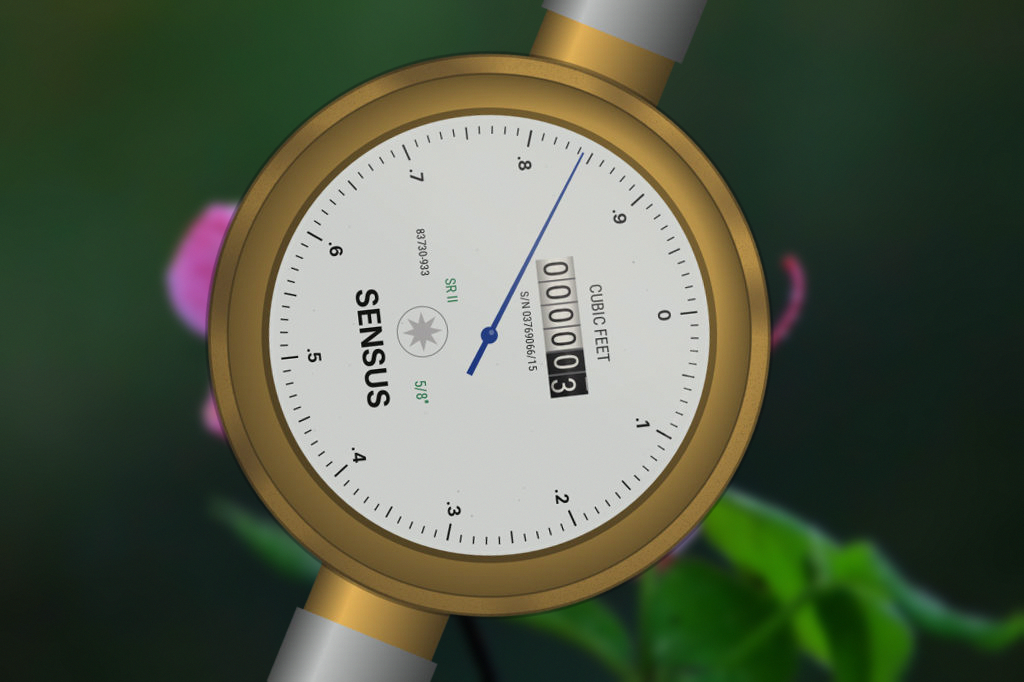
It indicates 2.84,ft³
